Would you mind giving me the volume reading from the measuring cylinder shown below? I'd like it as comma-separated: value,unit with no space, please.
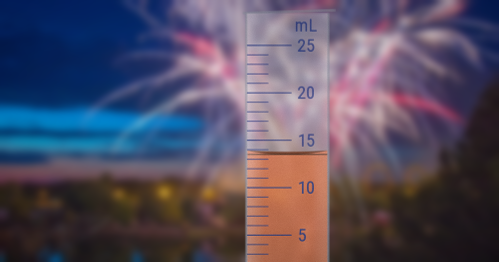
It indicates 13.5,mL
